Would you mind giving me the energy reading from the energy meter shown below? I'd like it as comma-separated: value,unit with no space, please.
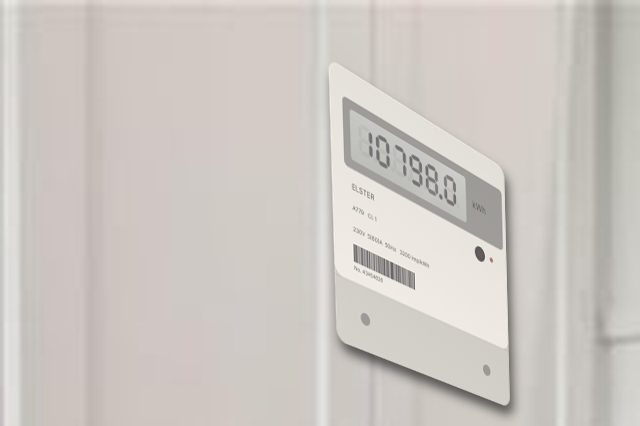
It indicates 10798.0,kWh
